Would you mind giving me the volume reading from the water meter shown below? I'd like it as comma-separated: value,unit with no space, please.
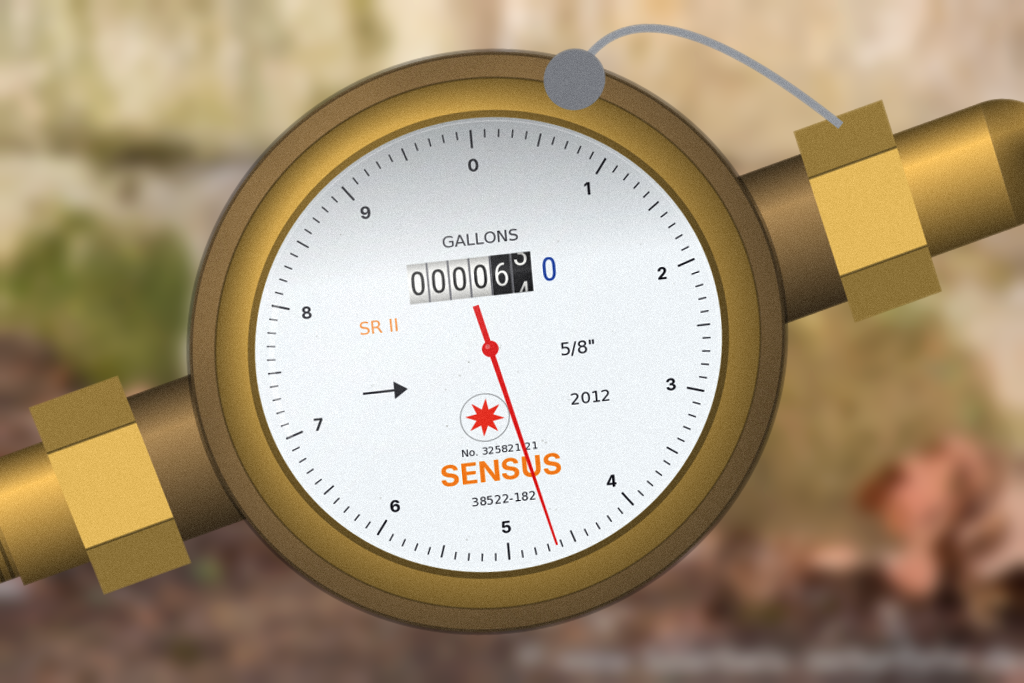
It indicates 634.6,gal
